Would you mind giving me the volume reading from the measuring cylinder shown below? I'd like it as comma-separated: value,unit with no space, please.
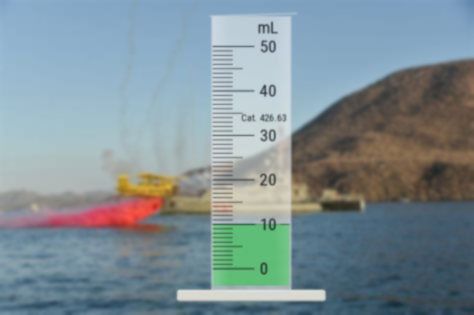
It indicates 10,mL
